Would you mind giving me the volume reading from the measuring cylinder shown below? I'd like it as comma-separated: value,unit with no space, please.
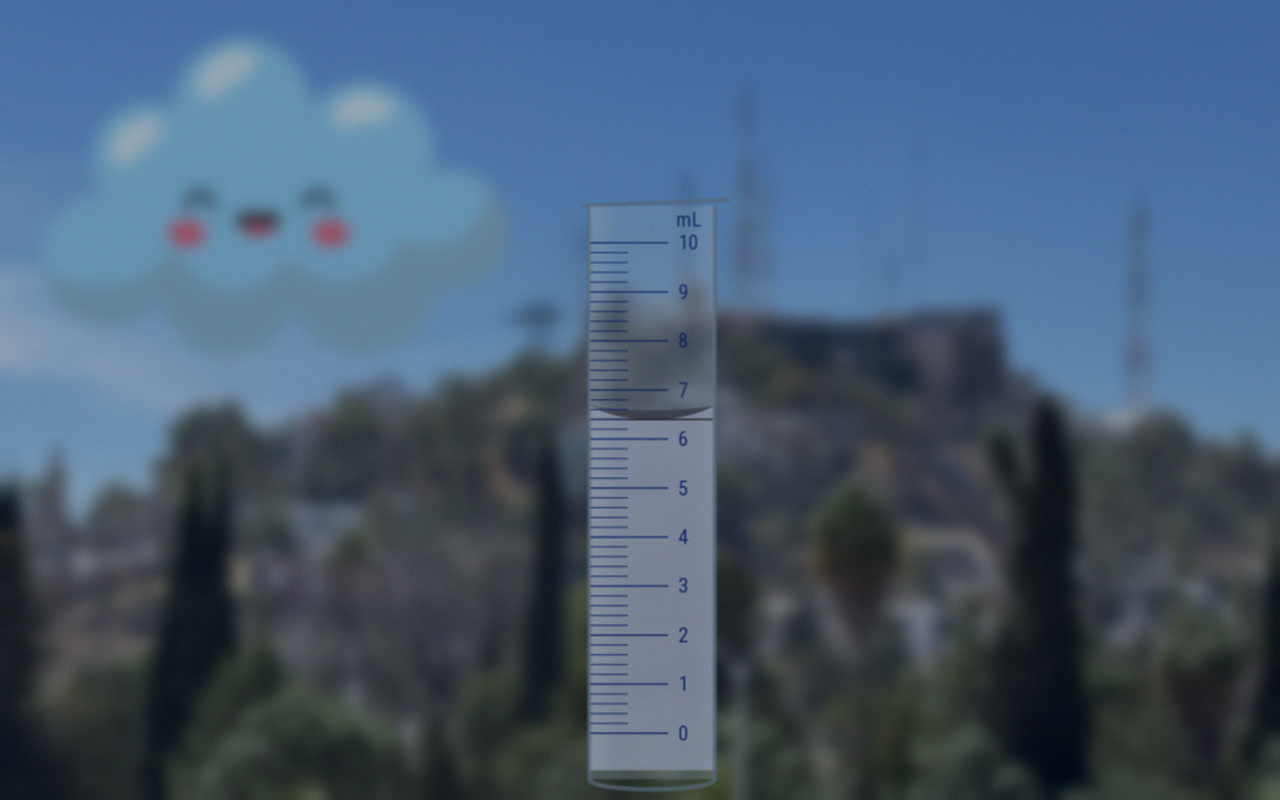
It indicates 6.4,mL
